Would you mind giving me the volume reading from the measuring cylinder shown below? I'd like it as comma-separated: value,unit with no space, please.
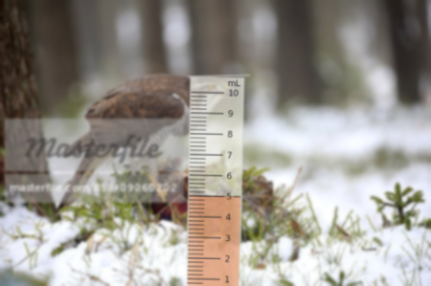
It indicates 5,mL
